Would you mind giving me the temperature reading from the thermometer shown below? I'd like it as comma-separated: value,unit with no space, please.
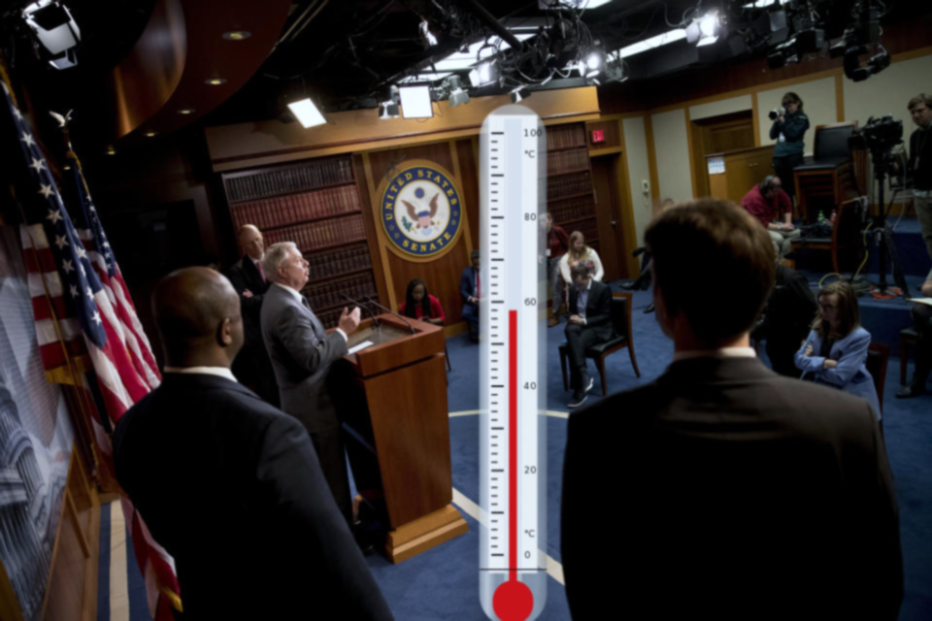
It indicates 58,°C
